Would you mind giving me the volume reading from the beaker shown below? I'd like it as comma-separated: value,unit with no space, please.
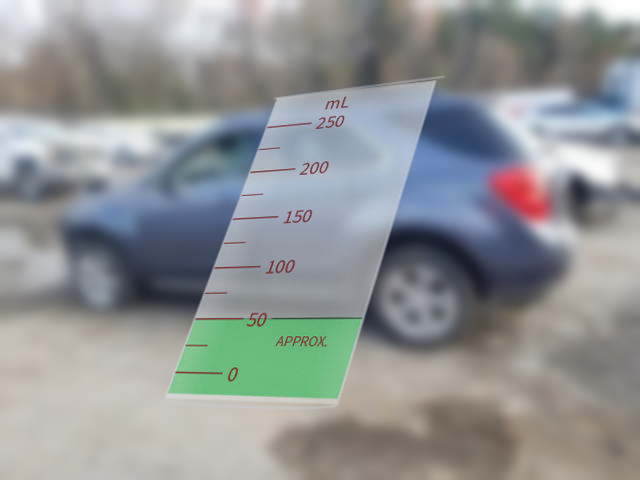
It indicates 50,mL
